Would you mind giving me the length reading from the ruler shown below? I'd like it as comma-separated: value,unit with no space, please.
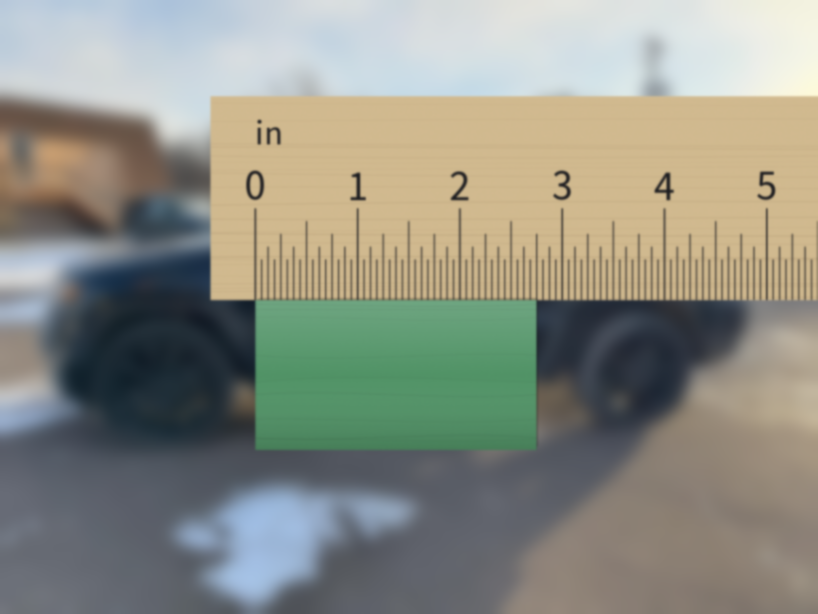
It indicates 2.75,in
